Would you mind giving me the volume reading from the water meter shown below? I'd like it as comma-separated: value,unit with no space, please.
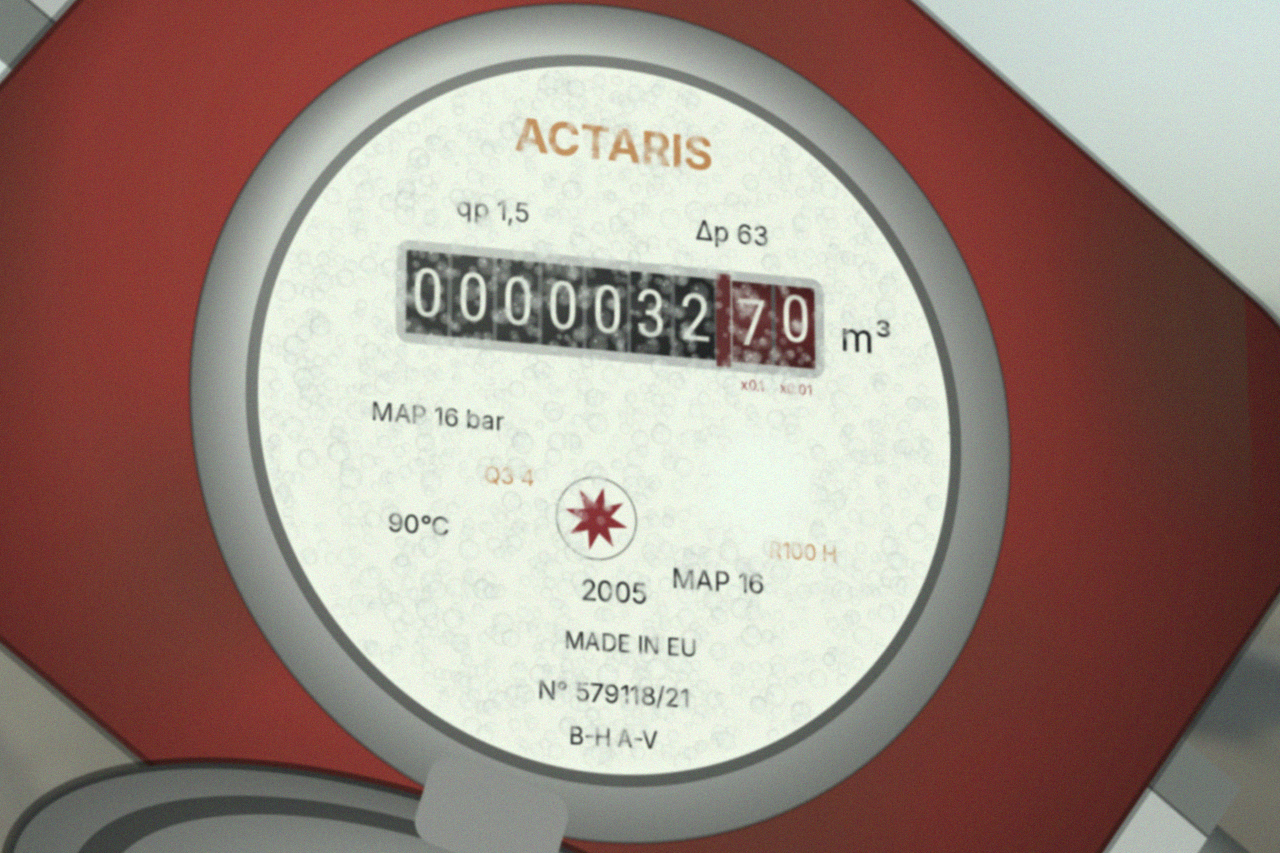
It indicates 32.70,m³
